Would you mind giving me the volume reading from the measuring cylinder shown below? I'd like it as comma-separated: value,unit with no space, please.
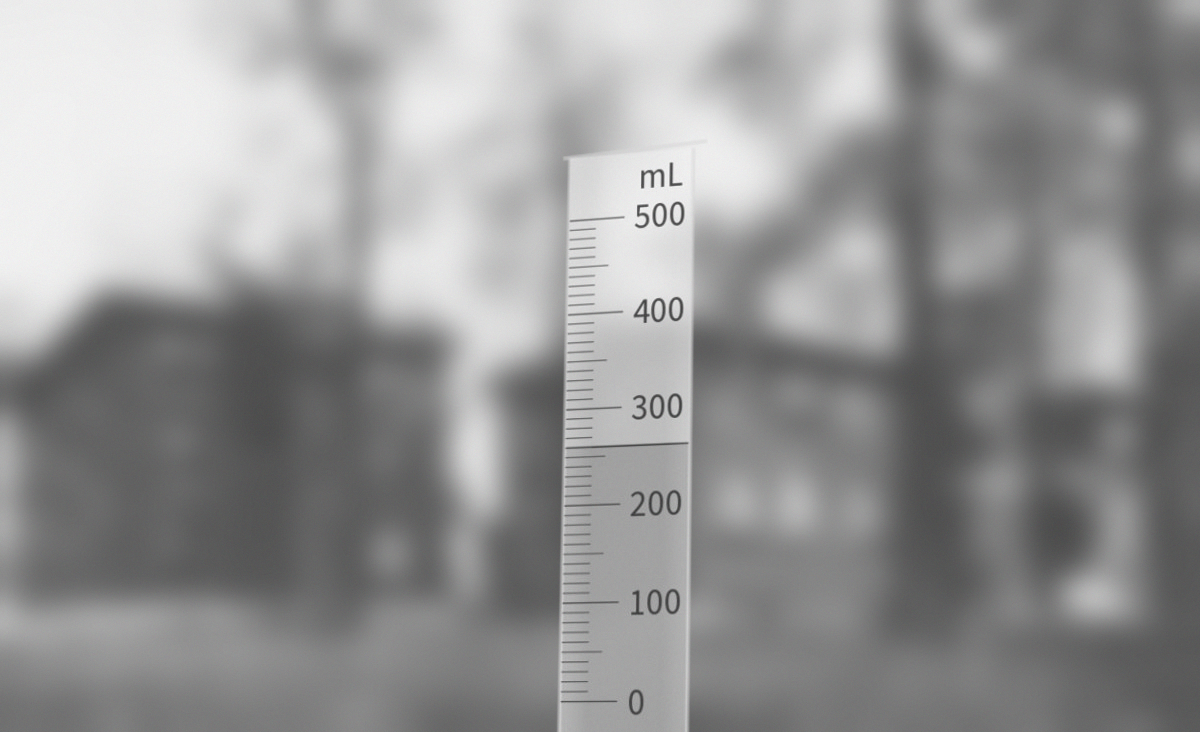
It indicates 260,mL
